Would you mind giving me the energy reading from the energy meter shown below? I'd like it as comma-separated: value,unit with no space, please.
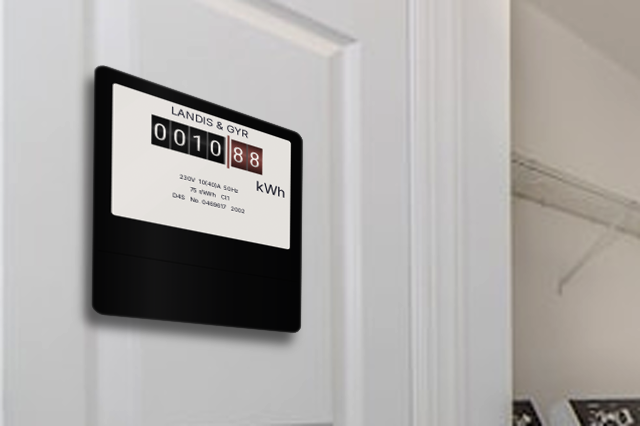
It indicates 10.88,kWh
